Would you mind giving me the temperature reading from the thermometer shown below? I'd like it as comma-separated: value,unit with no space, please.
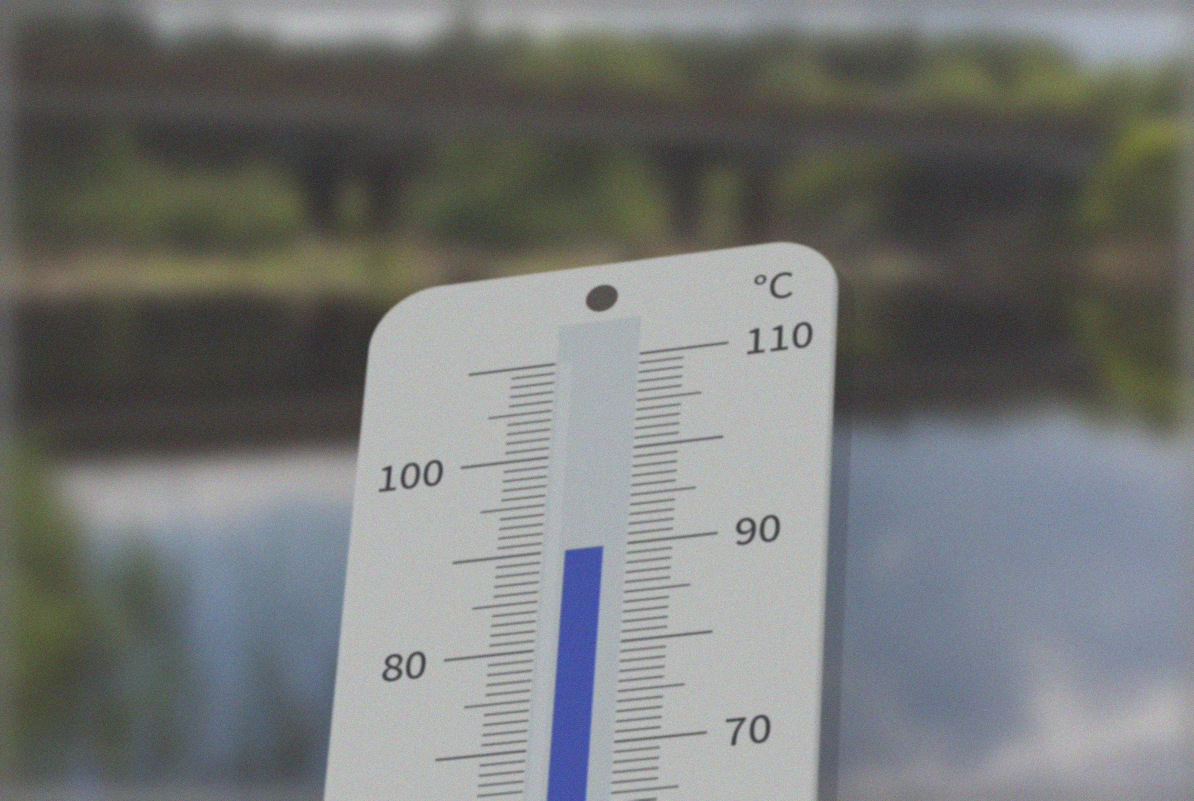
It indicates 90,°C
